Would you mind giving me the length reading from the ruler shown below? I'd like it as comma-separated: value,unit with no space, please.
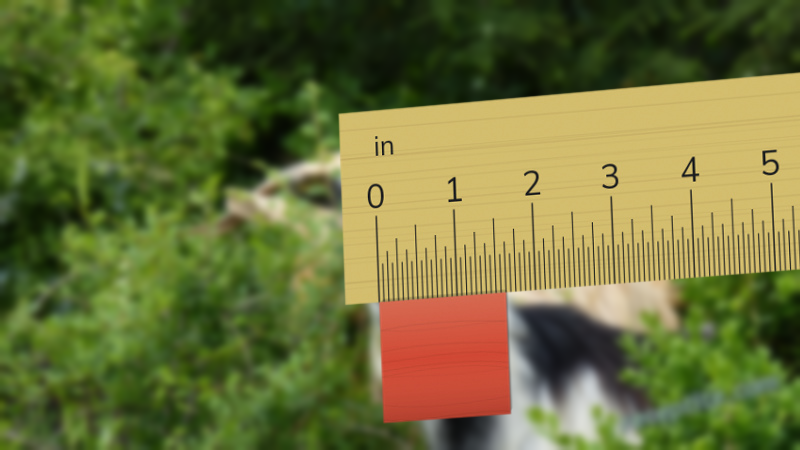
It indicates 1.625,in
